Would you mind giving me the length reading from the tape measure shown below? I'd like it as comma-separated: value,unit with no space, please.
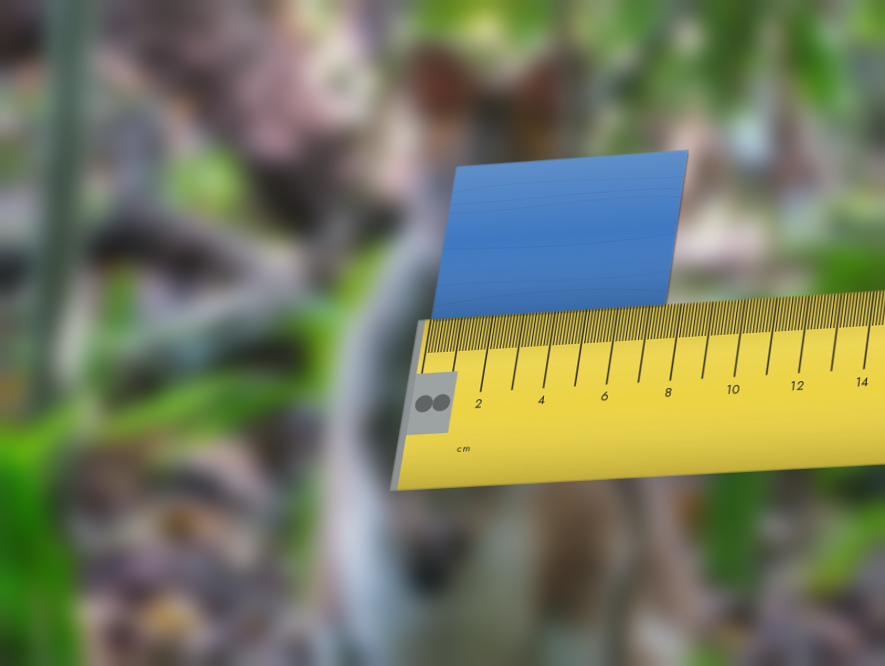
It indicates 7.5,cm
